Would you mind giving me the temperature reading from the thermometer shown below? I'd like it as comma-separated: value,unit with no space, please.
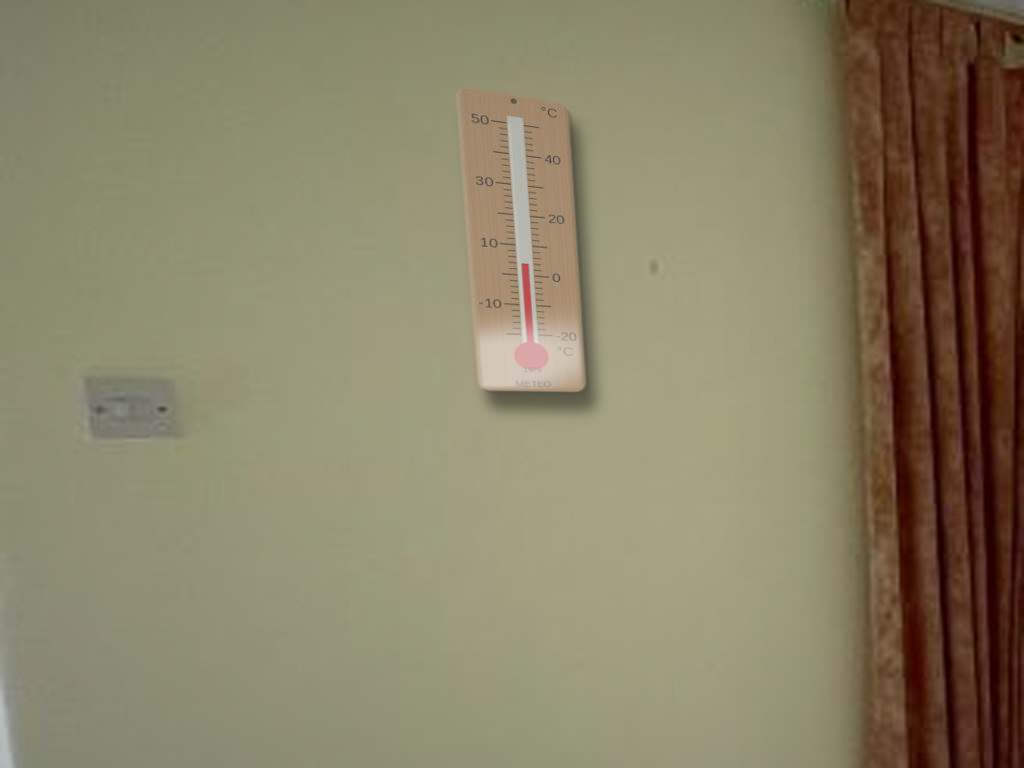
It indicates 4,°C
